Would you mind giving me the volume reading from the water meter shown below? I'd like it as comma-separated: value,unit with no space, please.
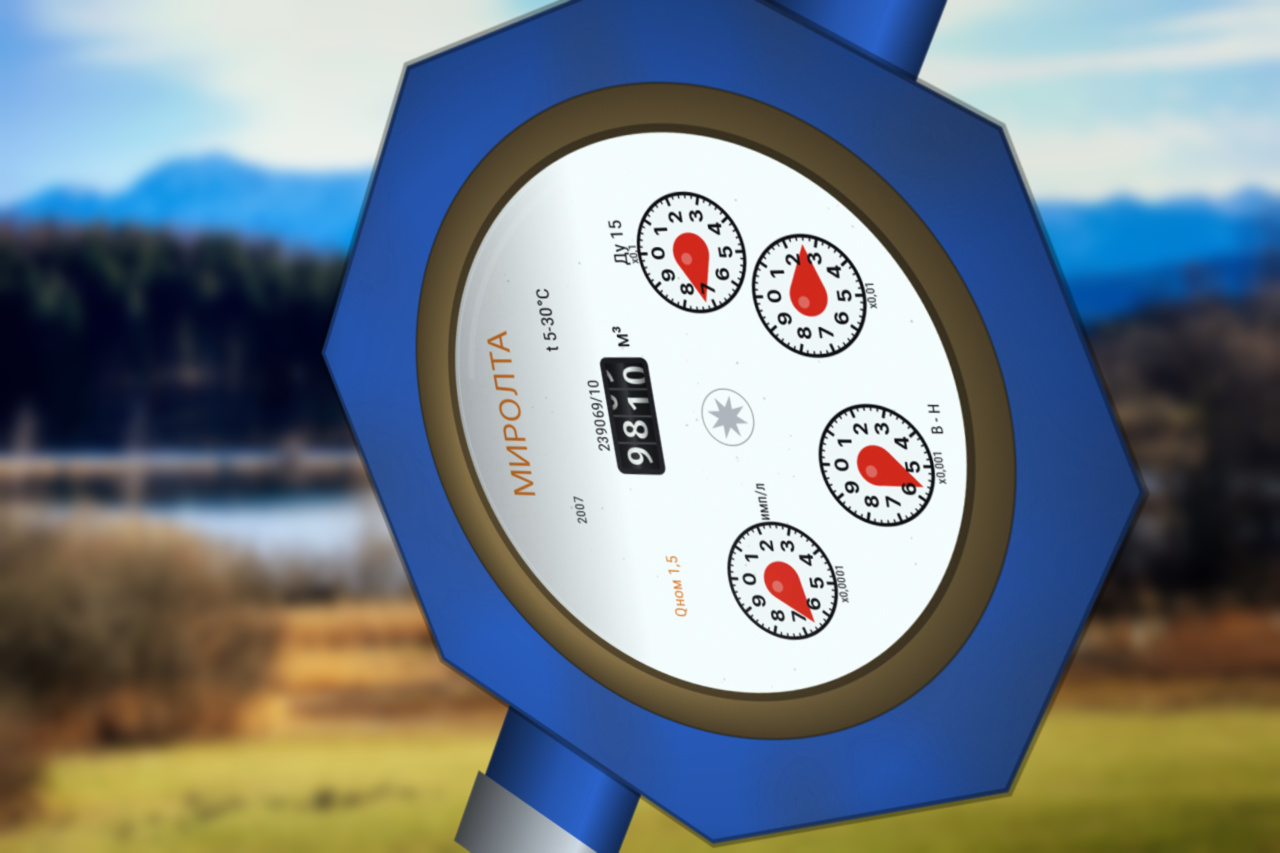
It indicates 9809.7256,m³
